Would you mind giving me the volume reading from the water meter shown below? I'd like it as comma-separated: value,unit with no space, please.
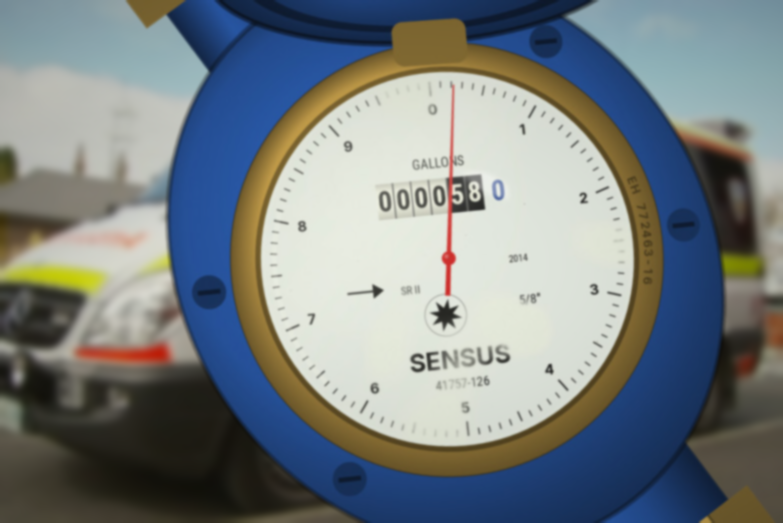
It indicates 580.2,gal
